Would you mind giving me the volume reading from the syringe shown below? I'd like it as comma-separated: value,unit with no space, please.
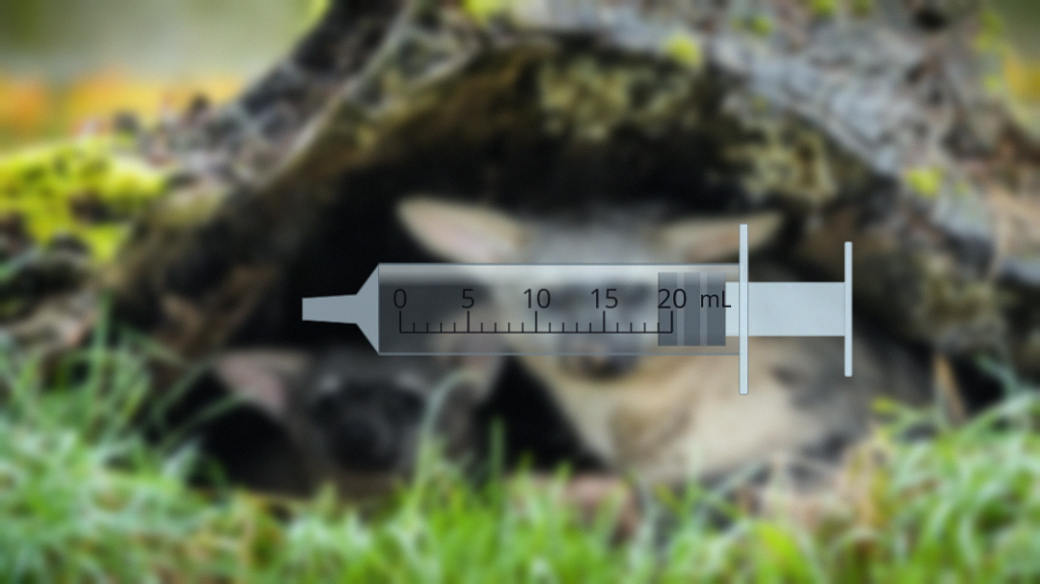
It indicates 19,mL
